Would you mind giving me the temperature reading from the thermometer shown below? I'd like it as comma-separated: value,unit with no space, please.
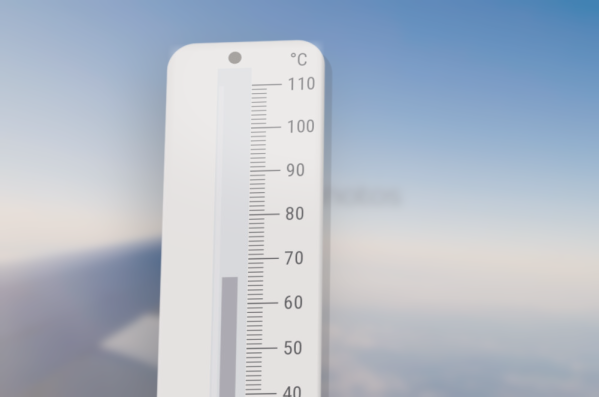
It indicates 66,°C
